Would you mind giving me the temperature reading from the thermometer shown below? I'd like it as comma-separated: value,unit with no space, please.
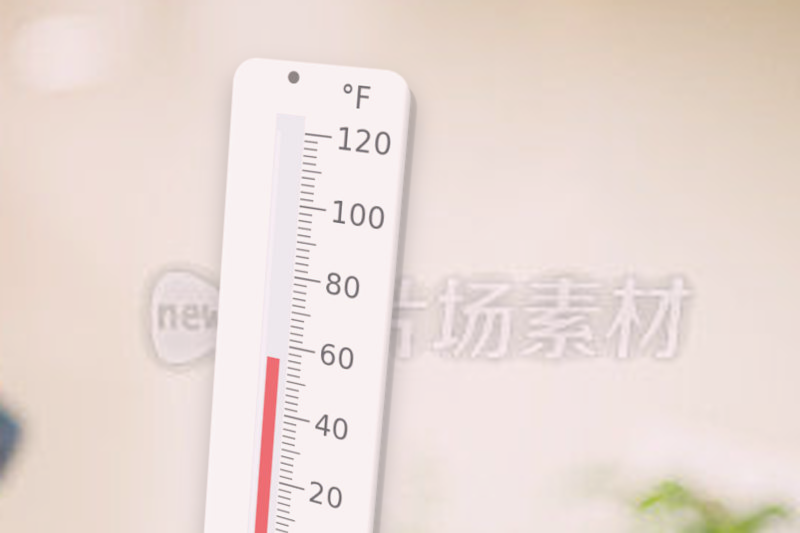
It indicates 56,°F
